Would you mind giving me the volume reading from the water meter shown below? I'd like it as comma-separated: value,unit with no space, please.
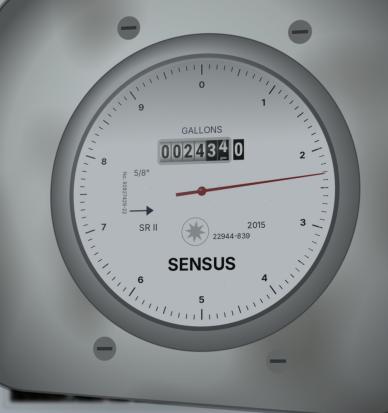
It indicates 24342.3,gal
